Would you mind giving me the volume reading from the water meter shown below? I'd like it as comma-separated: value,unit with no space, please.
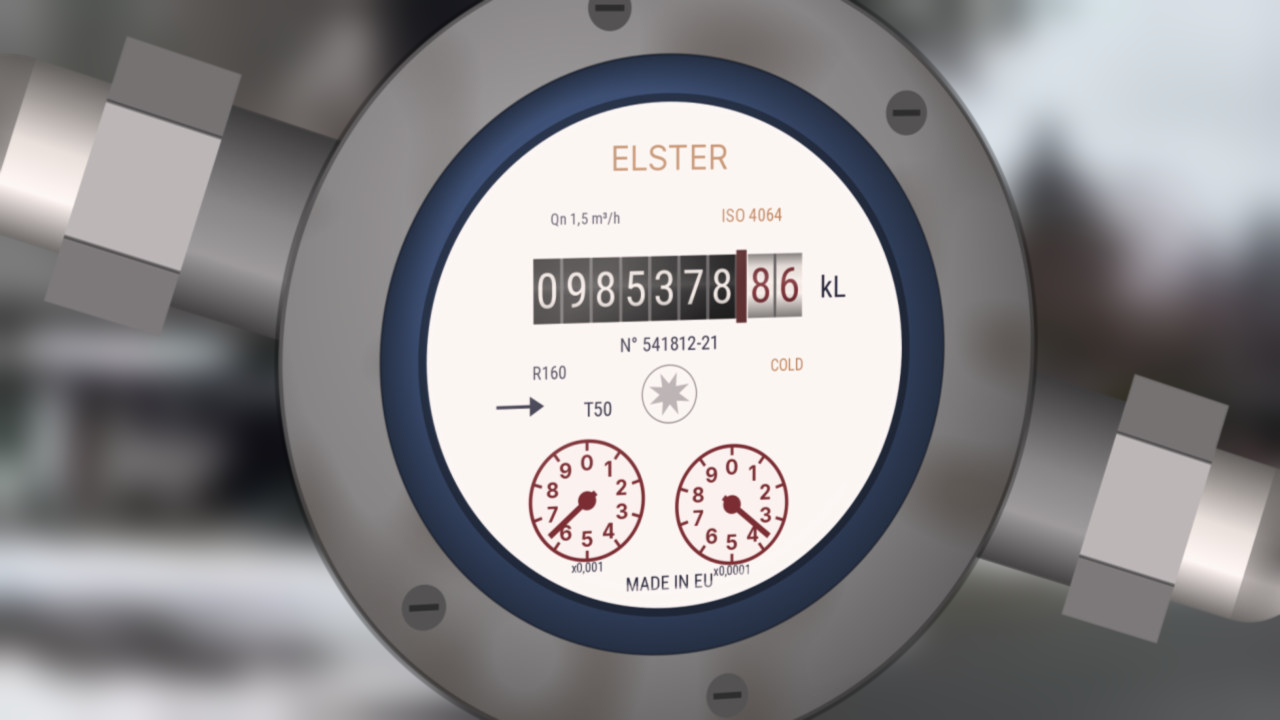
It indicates 985378.8663,kL
